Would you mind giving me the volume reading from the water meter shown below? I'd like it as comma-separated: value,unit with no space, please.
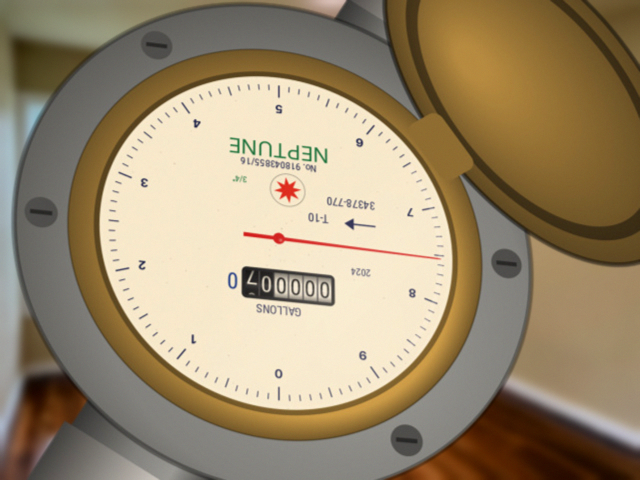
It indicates 67.5,gal
